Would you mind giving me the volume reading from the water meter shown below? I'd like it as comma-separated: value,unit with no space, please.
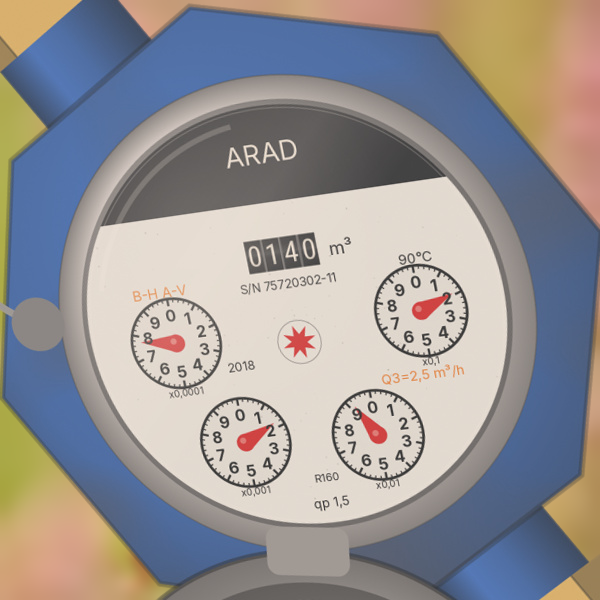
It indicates 140.1917,m³
